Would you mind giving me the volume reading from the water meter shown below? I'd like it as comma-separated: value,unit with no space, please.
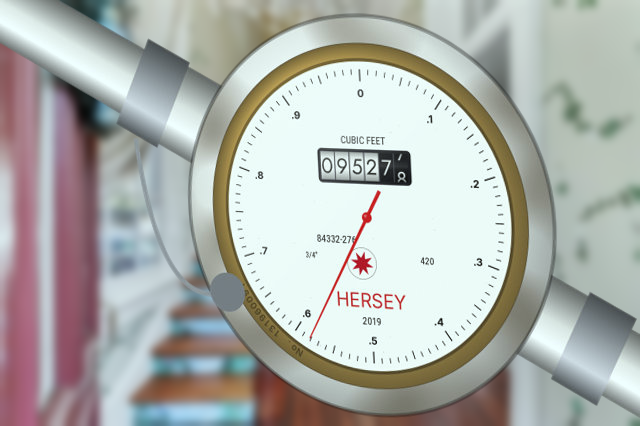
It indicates 95277.58,ft³
